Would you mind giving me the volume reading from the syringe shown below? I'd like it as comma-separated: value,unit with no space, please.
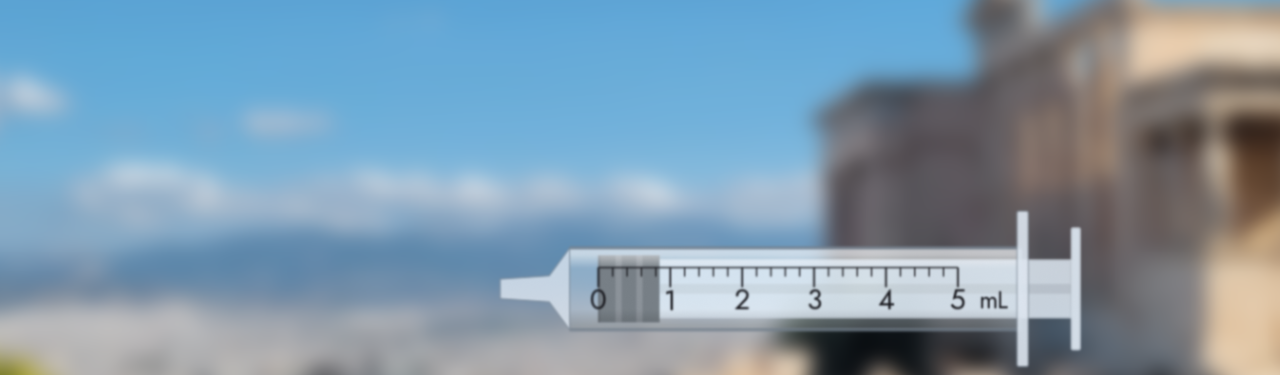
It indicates 0,mL
